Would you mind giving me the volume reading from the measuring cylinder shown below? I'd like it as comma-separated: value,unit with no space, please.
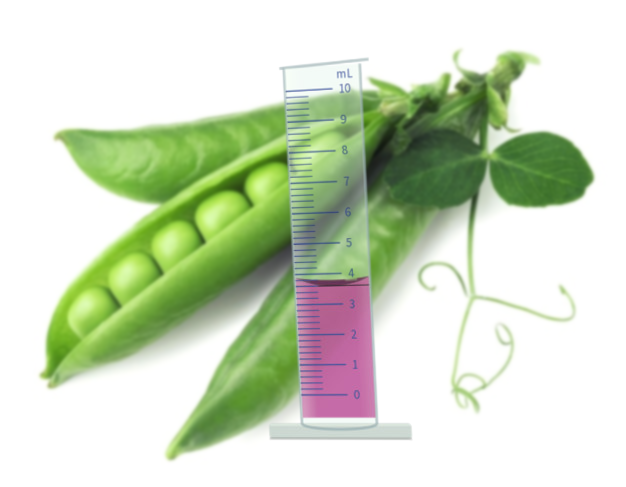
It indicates 3.6,mL
